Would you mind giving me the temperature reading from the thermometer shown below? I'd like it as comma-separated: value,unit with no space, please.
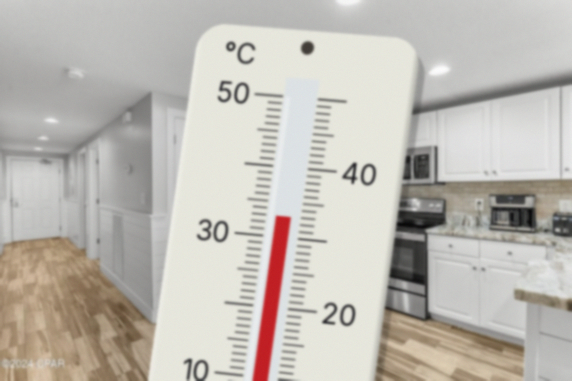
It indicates 33,°C
